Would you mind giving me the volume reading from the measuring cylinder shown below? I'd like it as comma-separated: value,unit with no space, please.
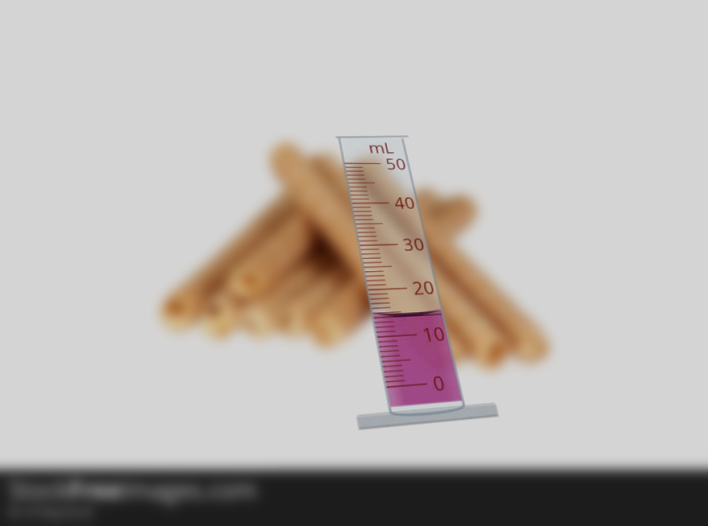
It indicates 14,mL
